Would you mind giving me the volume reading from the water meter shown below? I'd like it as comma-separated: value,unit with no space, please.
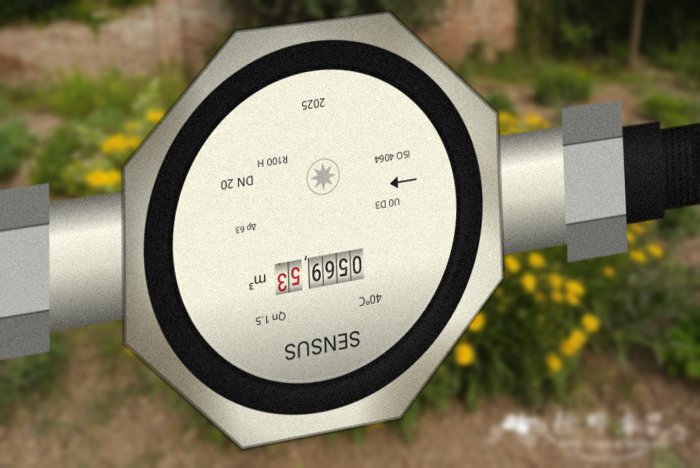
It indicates 569.53,m³
